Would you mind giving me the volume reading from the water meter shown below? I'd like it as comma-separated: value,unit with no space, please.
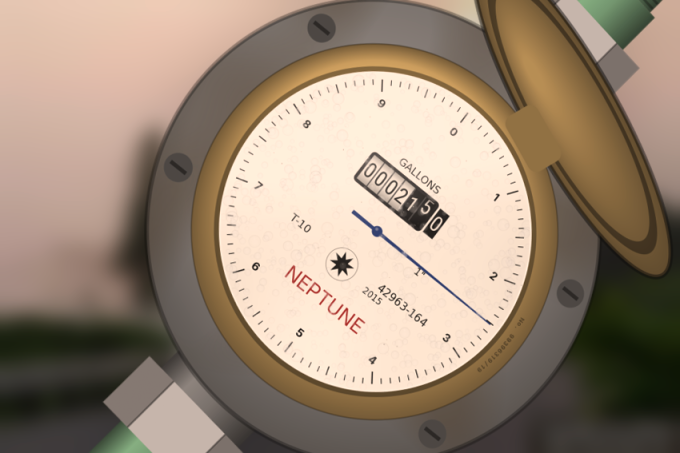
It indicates 2152.5,gal
